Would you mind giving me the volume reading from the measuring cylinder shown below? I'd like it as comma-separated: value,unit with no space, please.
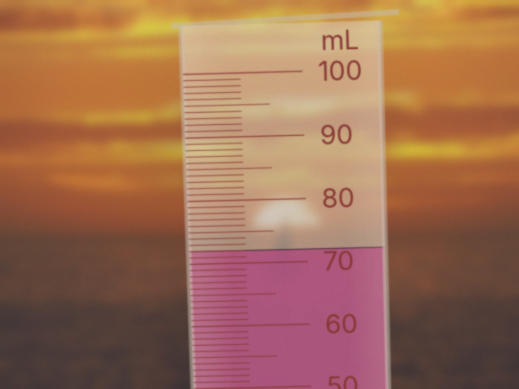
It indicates 72,mL
